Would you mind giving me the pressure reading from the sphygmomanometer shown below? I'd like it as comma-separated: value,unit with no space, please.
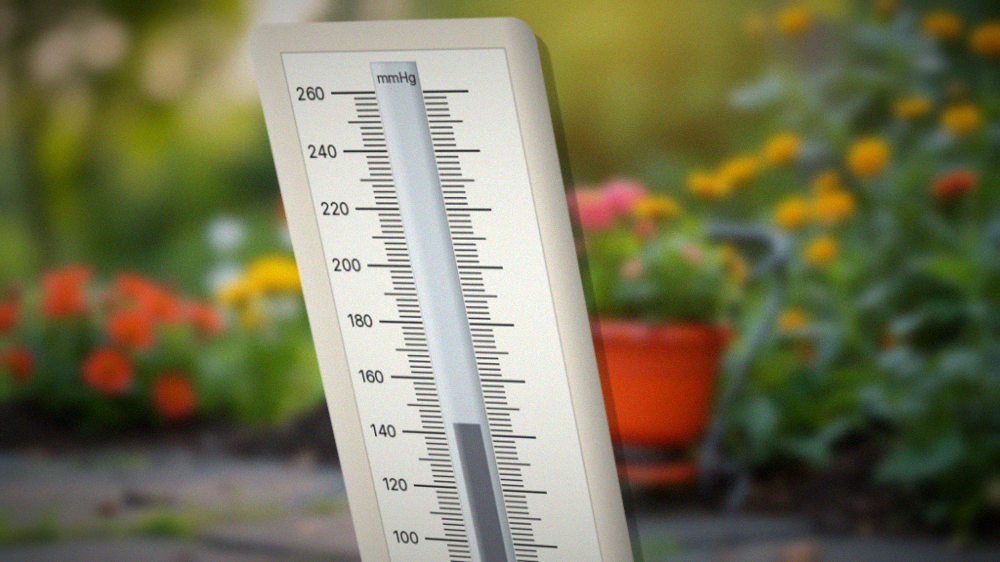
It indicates 144,mmHg
